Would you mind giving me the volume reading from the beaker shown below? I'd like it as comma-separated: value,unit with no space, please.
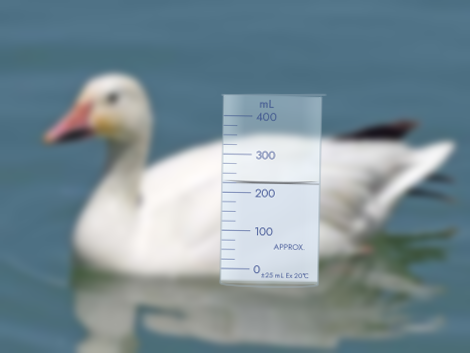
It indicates 225,mL
